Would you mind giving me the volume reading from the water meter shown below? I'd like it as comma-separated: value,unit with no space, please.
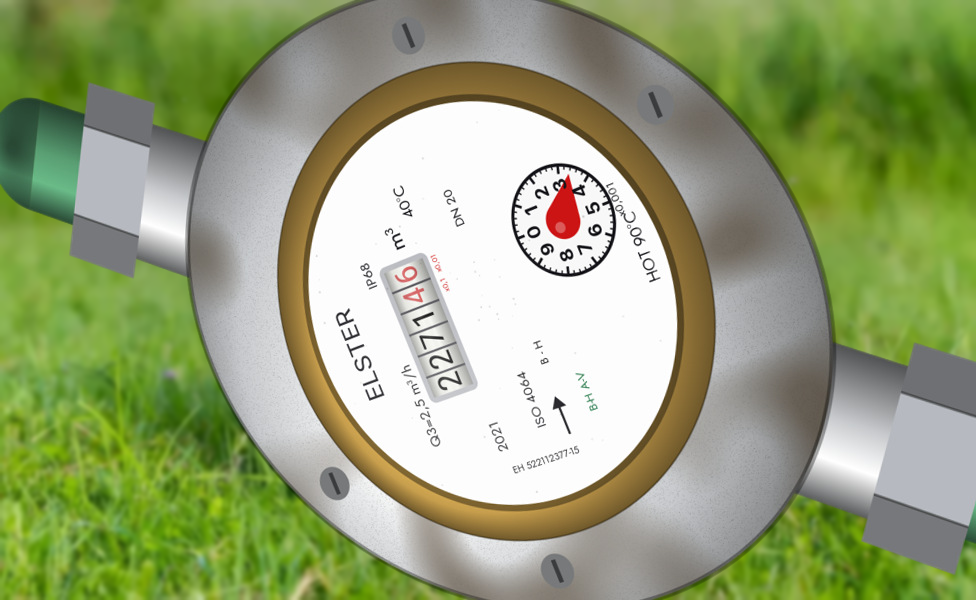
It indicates 2271.463,m³
